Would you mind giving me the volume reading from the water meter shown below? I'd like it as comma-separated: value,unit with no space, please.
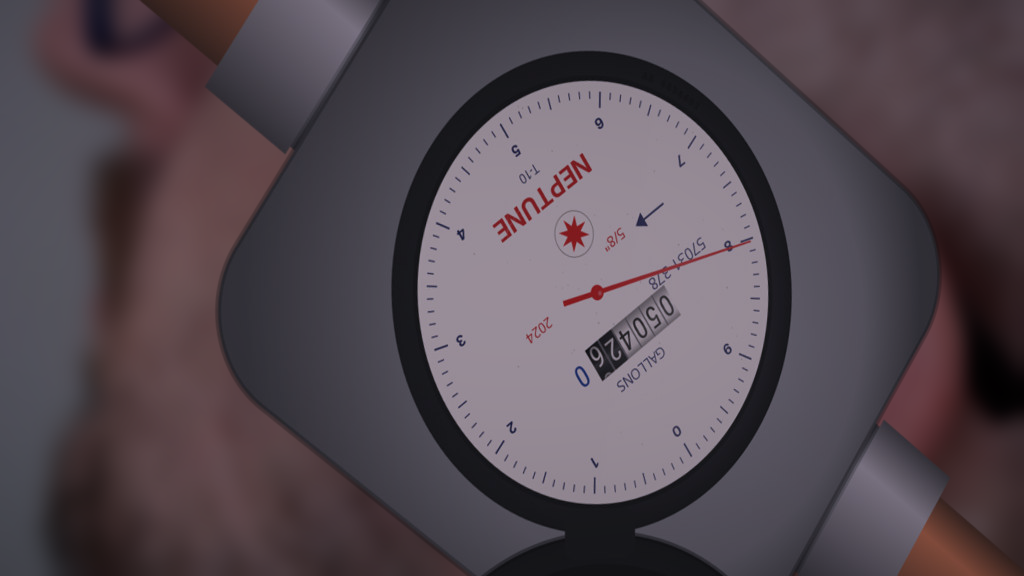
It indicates 504258.0,gal
